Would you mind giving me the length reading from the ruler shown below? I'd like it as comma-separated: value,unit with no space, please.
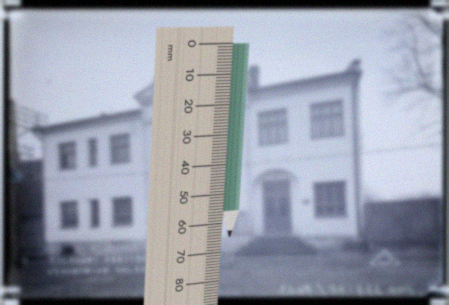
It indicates 65,mm
